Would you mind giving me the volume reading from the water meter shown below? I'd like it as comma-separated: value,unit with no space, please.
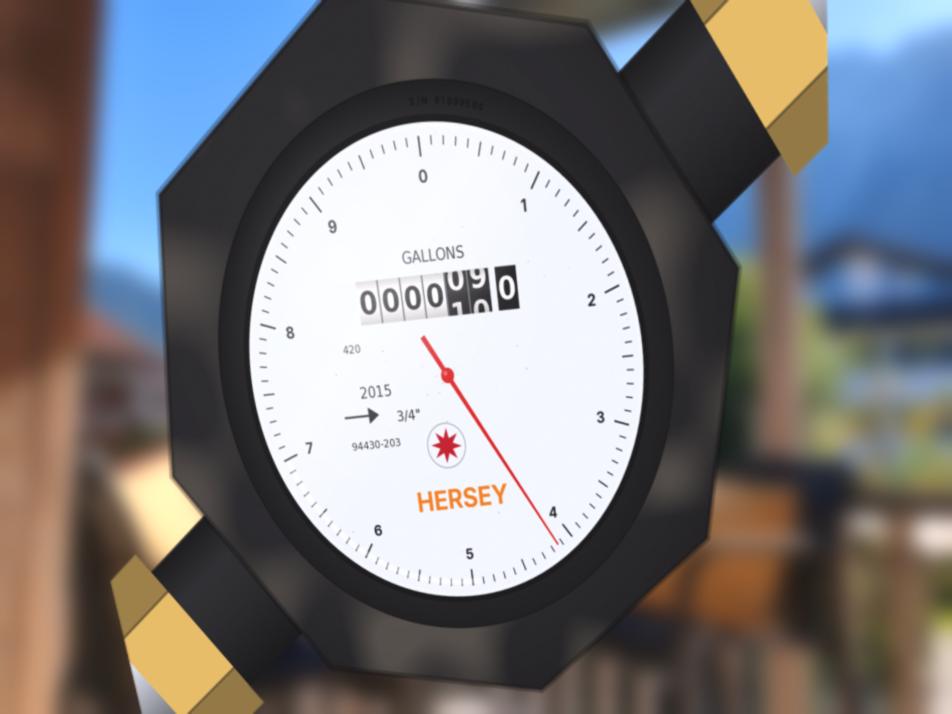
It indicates 94.1,gal
